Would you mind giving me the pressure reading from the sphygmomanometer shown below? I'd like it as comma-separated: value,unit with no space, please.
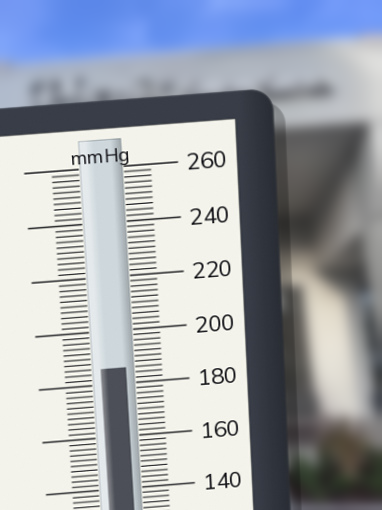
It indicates 186,mmHg
